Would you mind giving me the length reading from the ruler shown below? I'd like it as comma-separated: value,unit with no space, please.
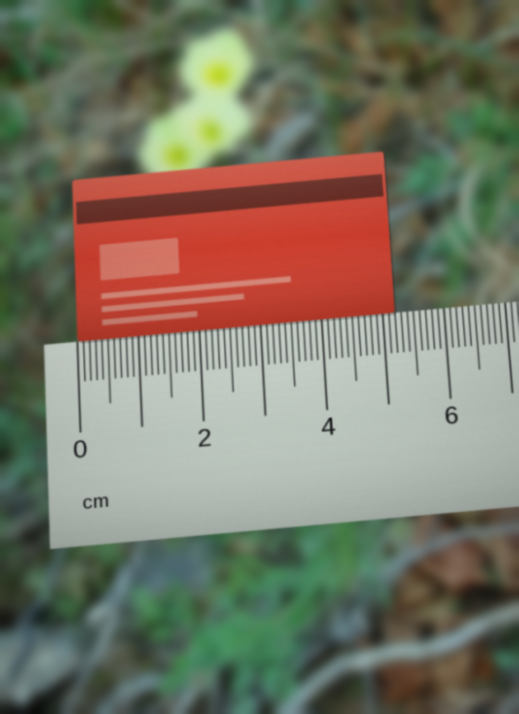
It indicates 5.2,cm
